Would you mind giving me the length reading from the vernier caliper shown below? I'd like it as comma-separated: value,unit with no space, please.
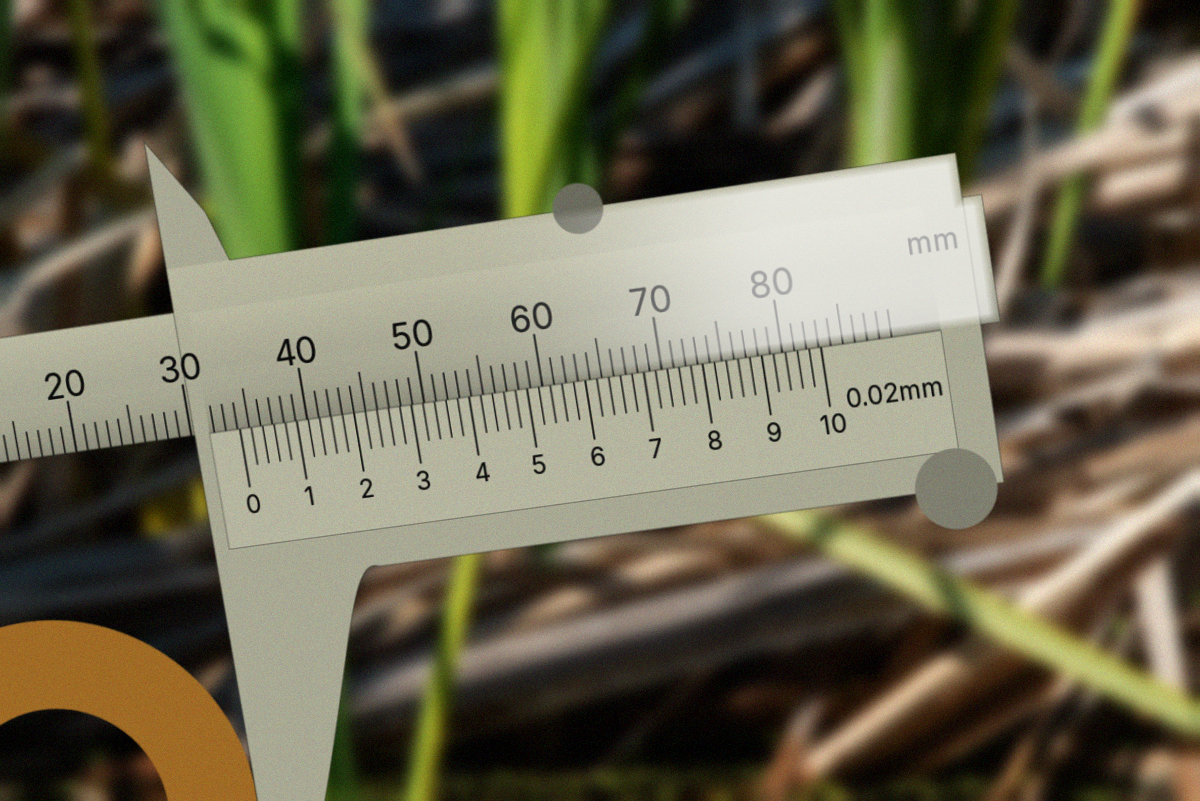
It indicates 34.2,mm
